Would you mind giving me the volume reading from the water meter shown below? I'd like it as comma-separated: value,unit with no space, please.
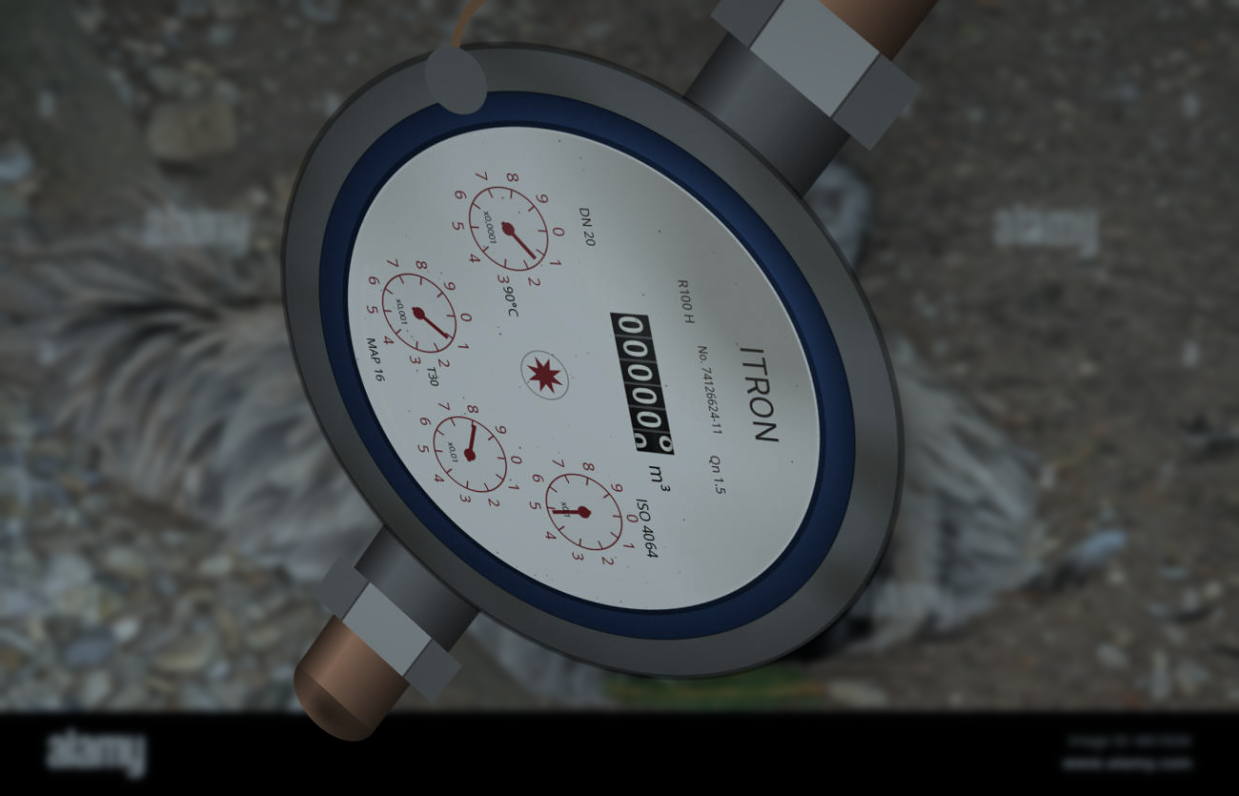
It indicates 8.4811,m³
